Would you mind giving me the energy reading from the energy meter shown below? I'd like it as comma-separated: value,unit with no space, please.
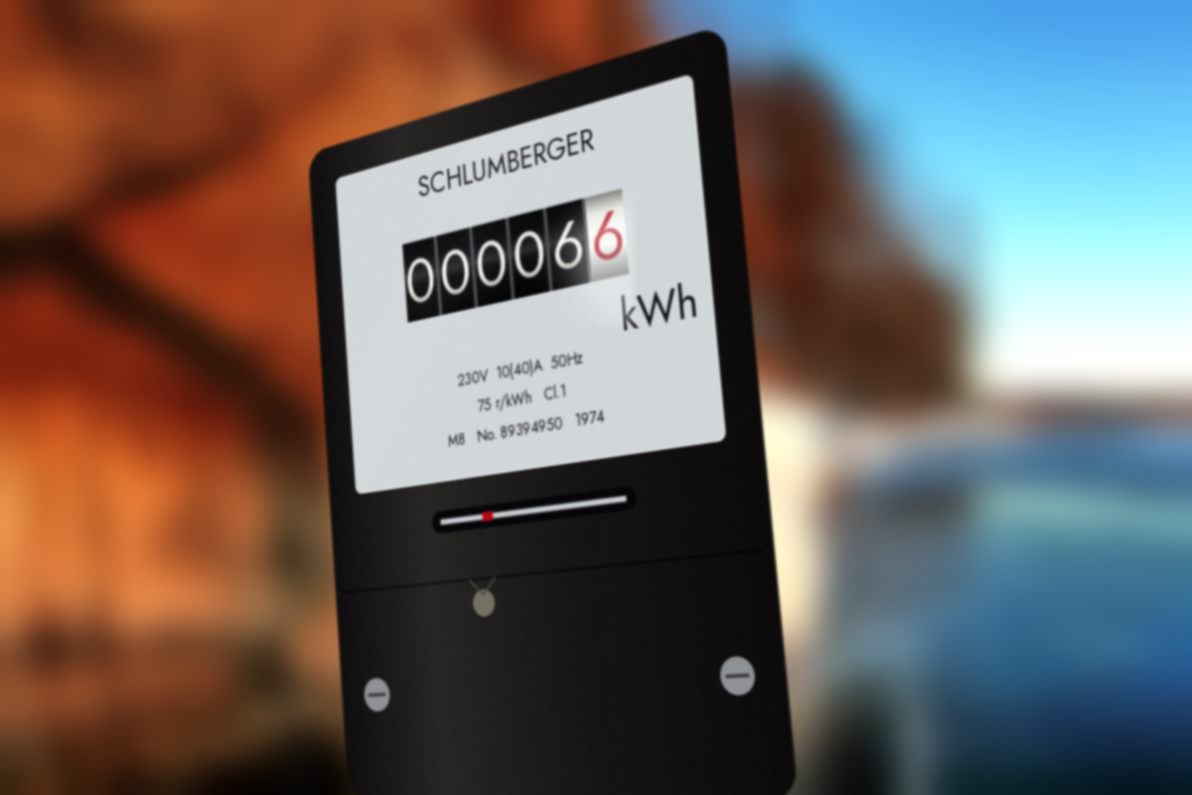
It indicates 6.6,kWh
